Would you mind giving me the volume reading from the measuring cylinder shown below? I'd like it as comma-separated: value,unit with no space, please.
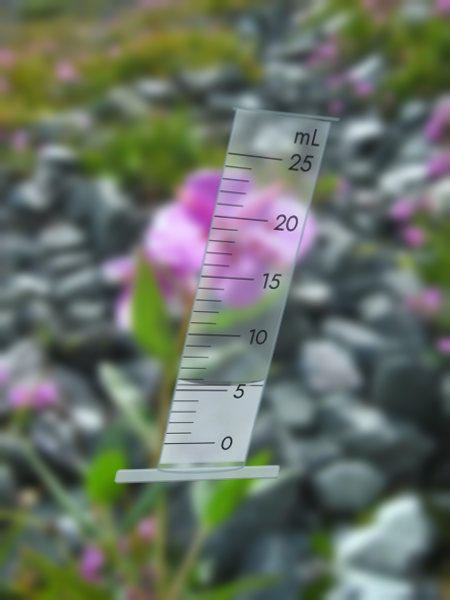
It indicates 5.5,mL
